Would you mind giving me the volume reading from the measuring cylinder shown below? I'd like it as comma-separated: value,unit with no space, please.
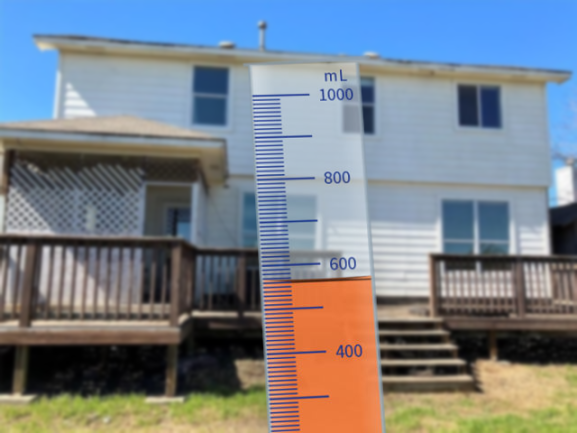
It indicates 560,mL
